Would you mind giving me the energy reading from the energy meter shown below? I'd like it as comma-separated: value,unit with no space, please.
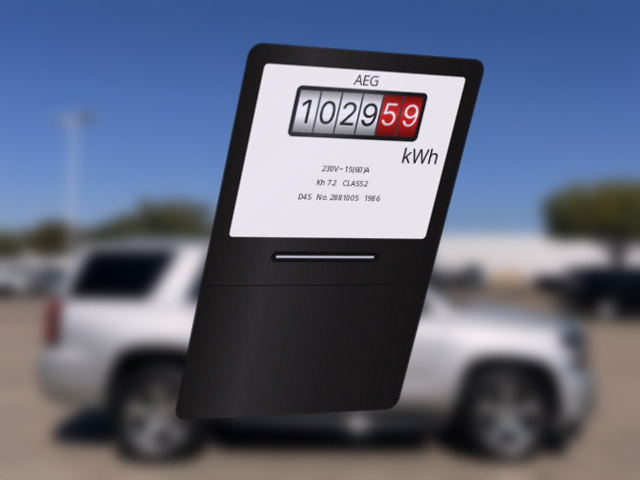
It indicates 1029.59,kWh
